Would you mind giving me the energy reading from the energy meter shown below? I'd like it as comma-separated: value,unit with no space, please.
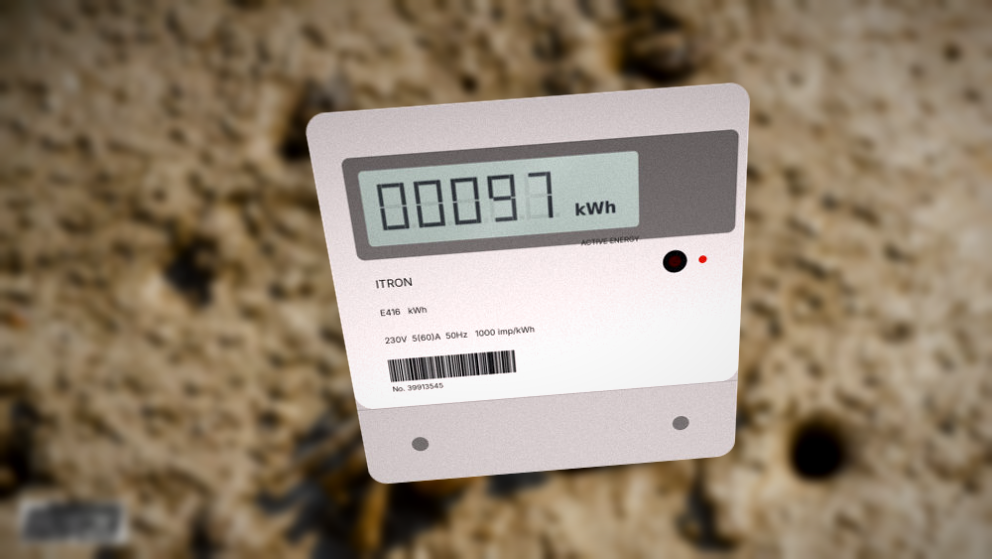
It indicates 97,kWh
